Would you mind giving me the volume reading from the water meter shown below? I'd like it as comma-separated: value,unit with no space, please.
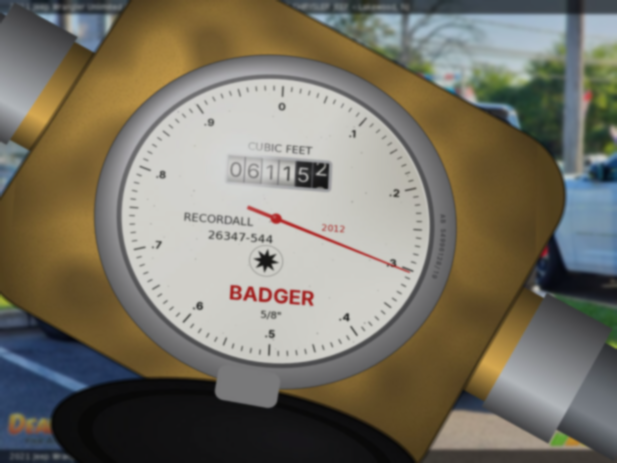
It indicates 61152.30,ft³
